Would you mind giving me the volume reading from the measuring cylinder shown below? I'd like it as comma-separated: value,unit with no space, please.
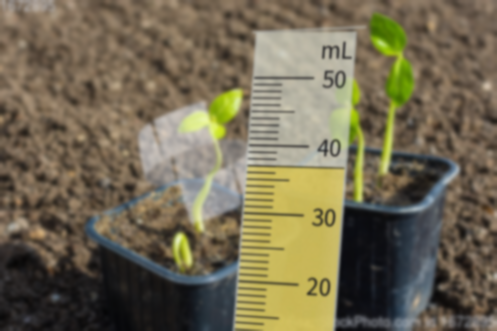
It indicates 37,mL
